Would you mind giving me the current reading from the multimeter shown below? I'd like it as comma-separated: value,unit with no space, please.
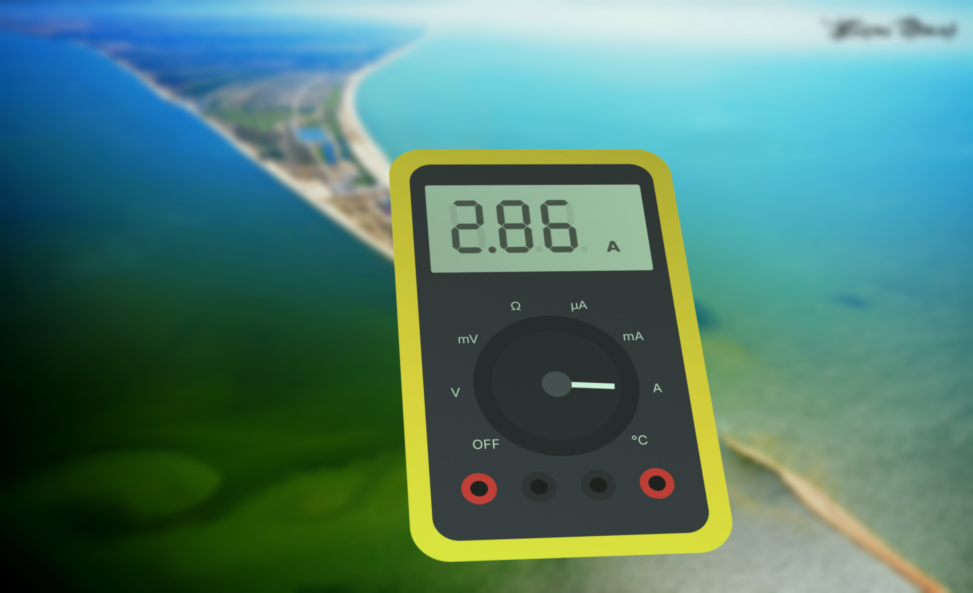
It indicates 2.86,A
